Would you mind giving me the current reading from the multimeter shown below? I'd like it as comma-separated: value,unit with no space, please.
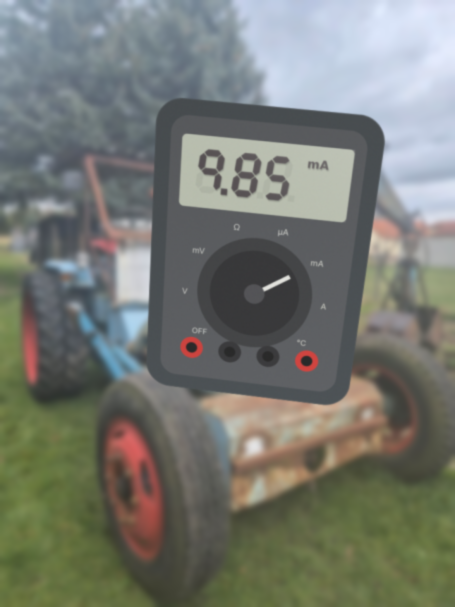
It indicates 9.85,mA
